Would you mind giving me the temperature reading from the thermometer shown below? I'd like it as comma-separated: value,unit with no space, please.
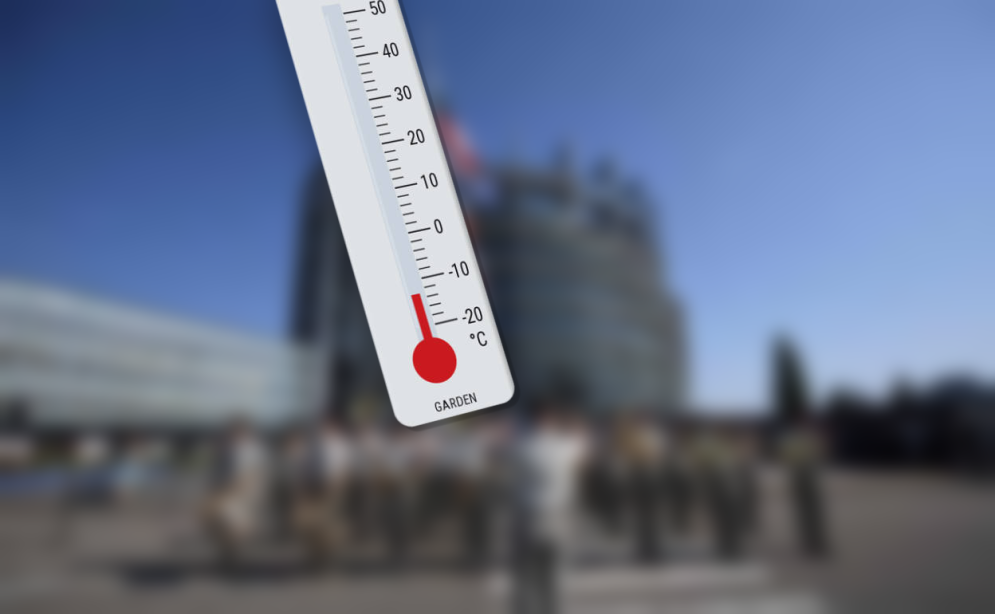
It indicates -13,°C
